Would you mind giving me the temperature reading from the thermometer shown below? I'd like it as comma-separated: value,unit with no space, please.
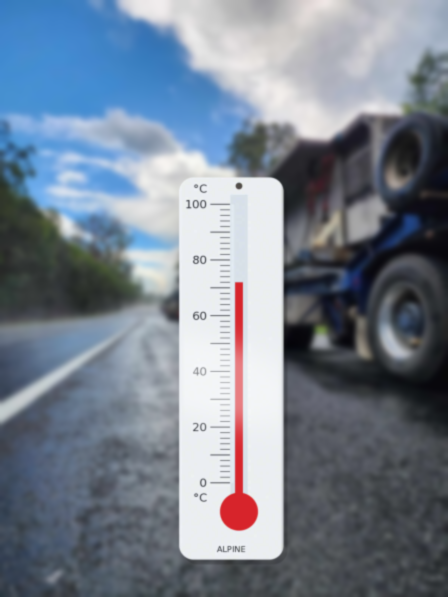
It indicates 72,°C
